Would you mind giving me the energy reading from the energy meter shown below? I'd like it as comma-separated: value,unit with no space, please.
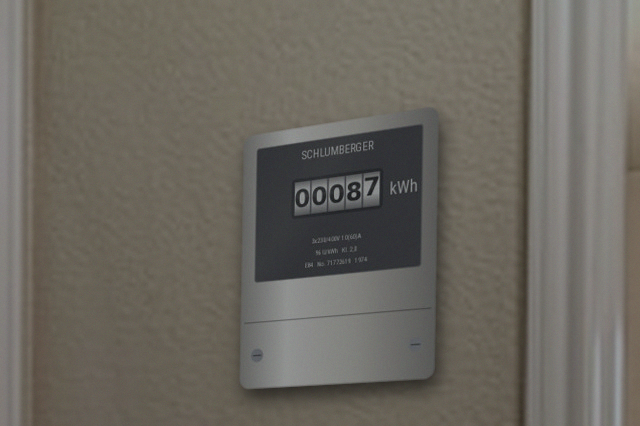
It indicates 87,kWh
